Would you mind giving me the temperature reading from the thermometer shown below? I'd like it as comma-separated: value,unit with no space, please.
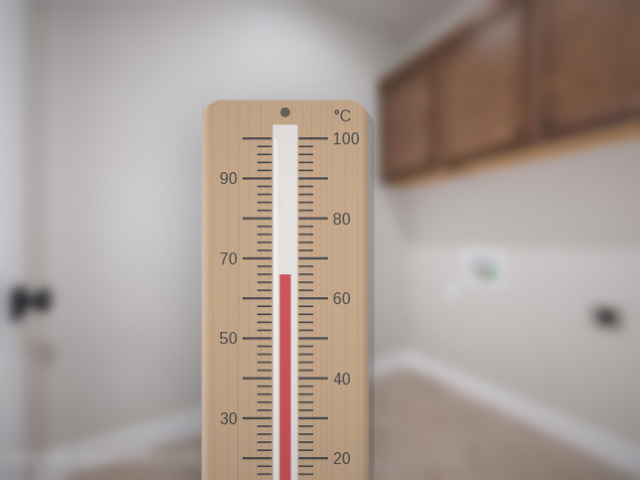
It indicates 66,°C
